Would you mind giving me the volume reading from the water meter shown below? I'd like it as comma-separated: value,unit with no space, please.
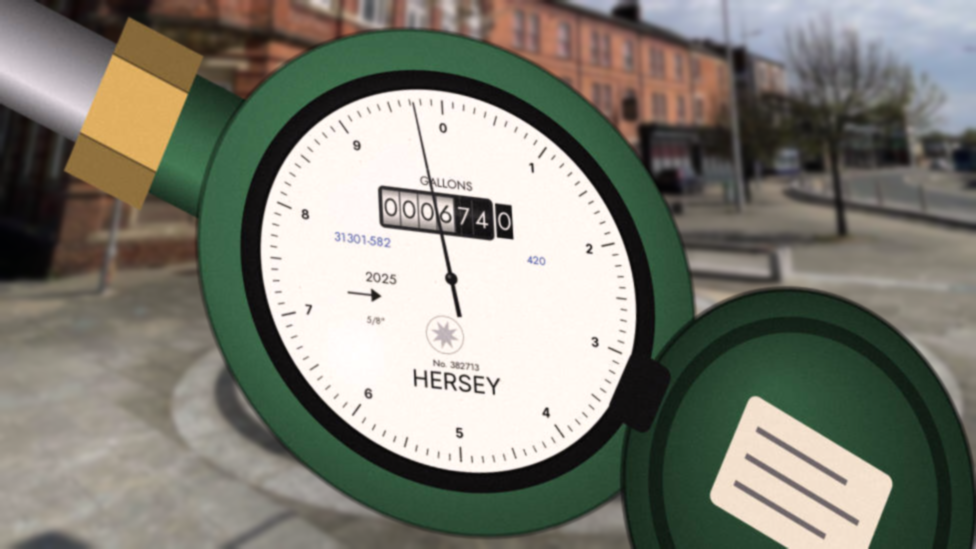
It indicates 6739.7,gal
